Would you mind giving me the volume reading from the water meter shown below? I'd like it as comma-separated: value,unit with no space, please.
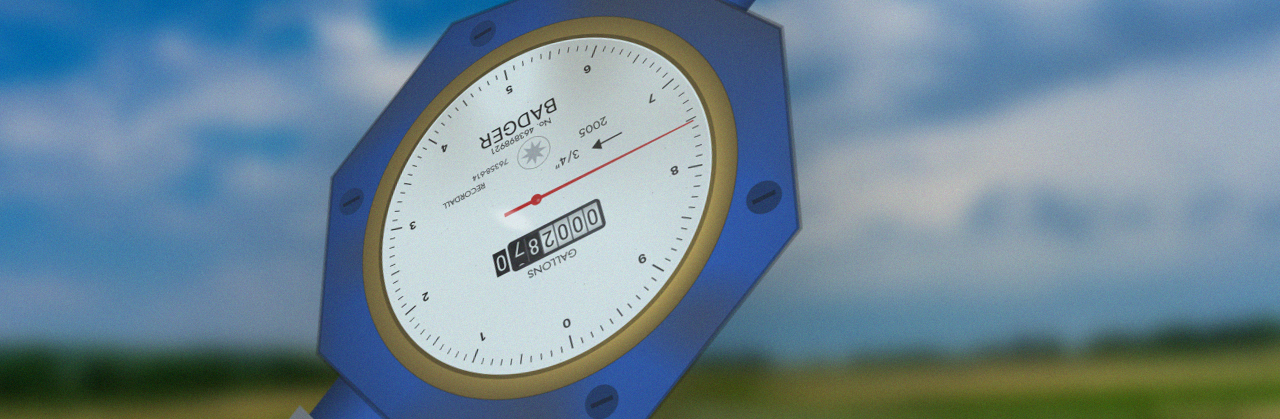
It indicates 2867.5,gal
